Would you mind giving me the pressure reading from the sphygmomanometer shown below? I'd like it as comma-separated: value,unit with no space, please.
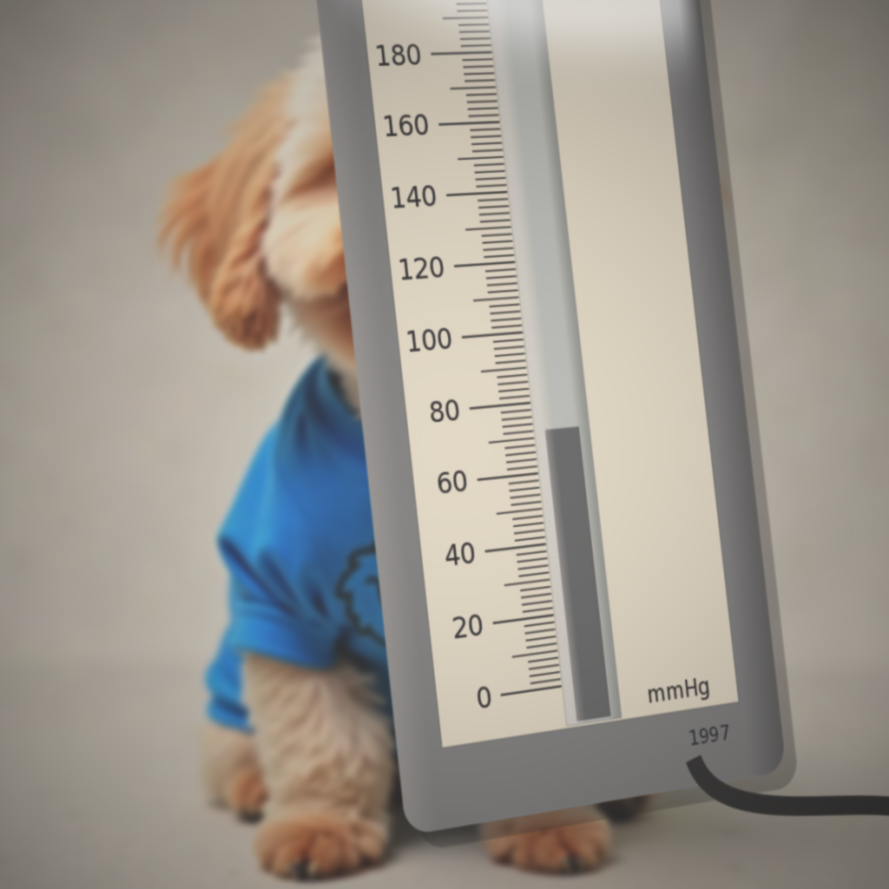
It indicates 72,mmHg
